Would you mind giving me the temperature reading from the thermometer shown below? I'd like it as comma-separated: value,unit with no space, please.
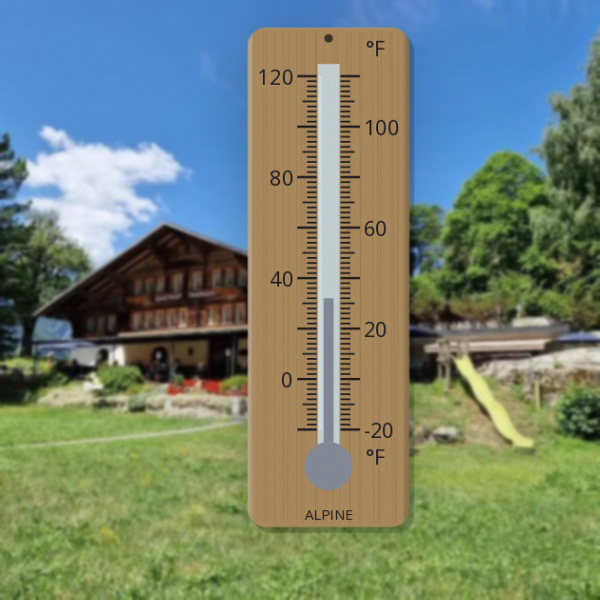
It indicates 32,°F
